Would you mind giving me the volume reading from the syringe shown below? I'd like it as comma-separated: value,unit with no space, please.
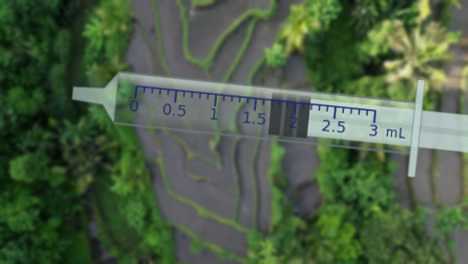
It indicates 1.7,mL
